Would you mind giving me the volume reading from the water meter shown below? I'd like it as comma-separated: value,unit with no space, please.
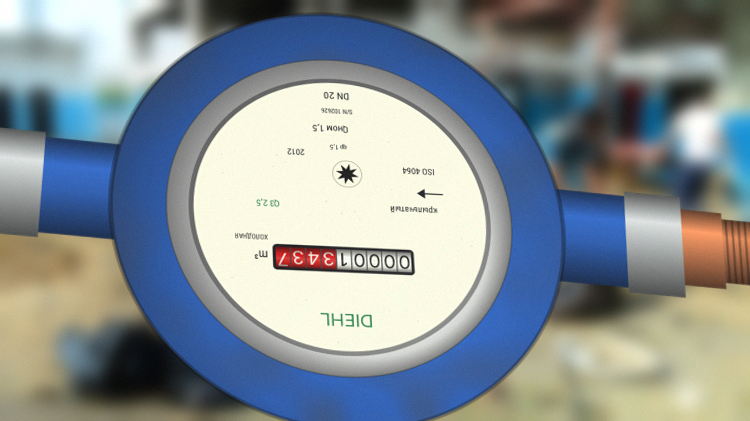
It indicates 1.3437,m³
